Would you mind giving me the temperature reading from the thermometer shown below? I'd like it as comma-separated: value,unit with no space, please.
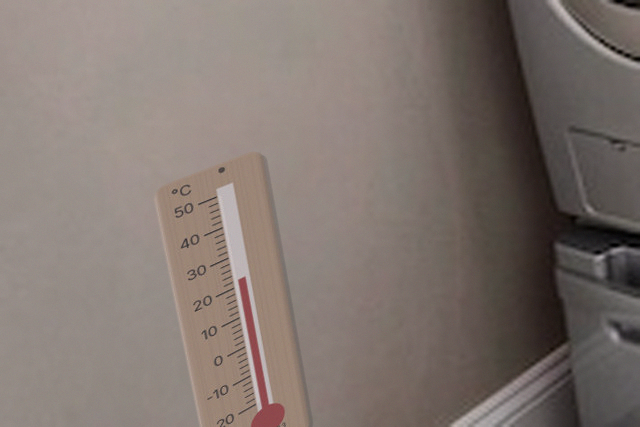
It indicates 22,°C
